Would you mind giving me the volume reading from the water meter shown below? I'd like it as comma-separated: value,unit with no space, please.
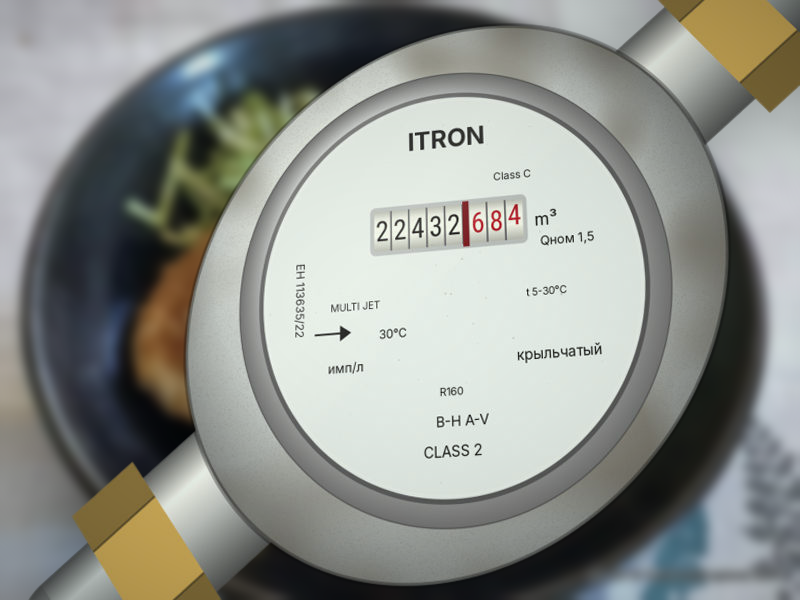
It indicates 22432.684,m³
